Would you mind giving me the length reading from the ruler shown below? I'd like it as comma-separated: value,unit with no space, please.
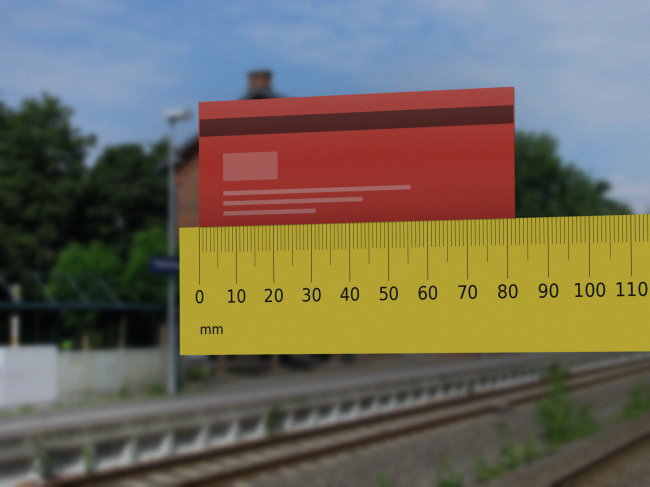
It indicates 82,mm
